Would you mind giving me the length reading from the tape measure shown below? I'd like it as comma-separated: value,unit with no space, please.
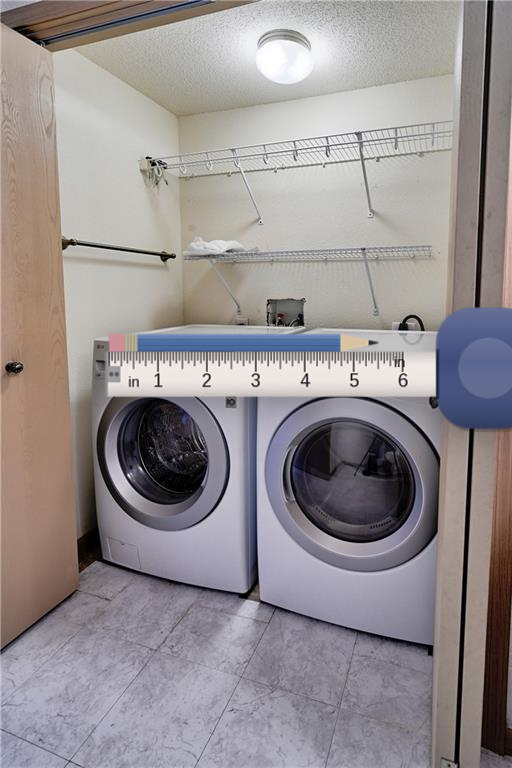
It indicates 5.5,in
